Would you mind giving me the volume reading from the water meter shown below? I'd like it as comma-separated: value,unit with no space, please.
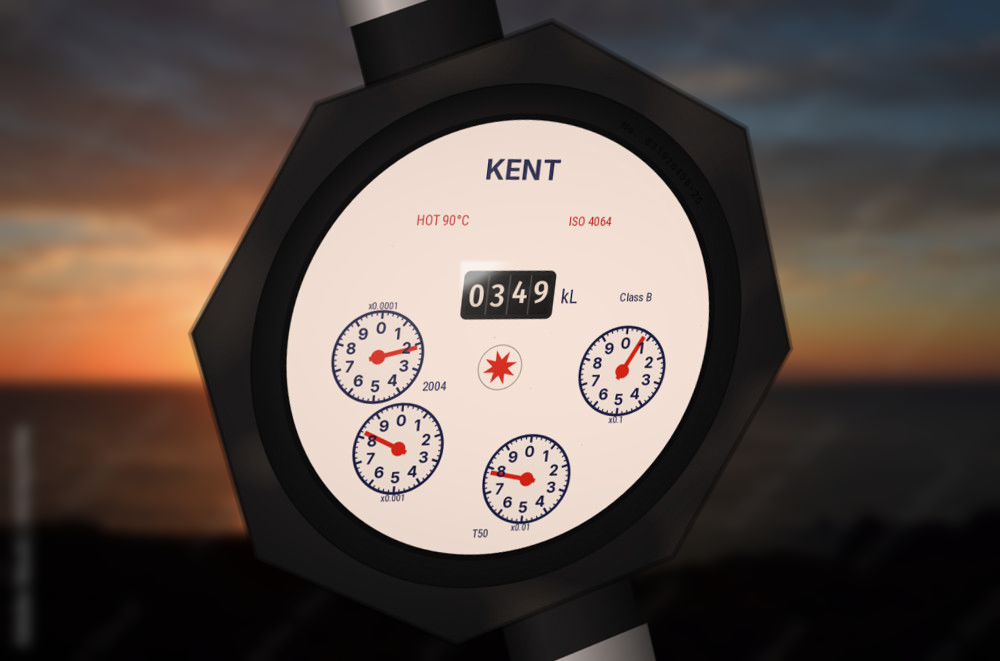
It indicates 349.0782,kL
